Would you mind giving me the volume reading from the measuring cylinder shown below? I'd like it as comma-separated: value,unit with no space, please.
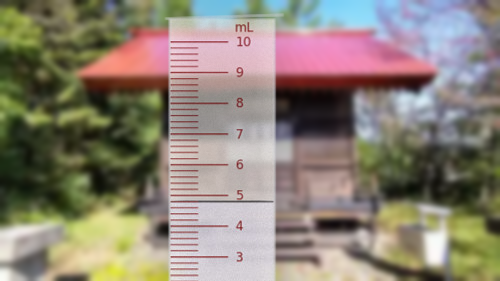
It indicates 4.8,mL
